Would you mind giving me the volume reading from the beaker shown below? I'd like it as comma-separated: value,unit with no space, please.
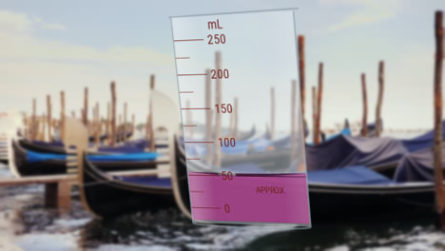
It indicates 50,mL
